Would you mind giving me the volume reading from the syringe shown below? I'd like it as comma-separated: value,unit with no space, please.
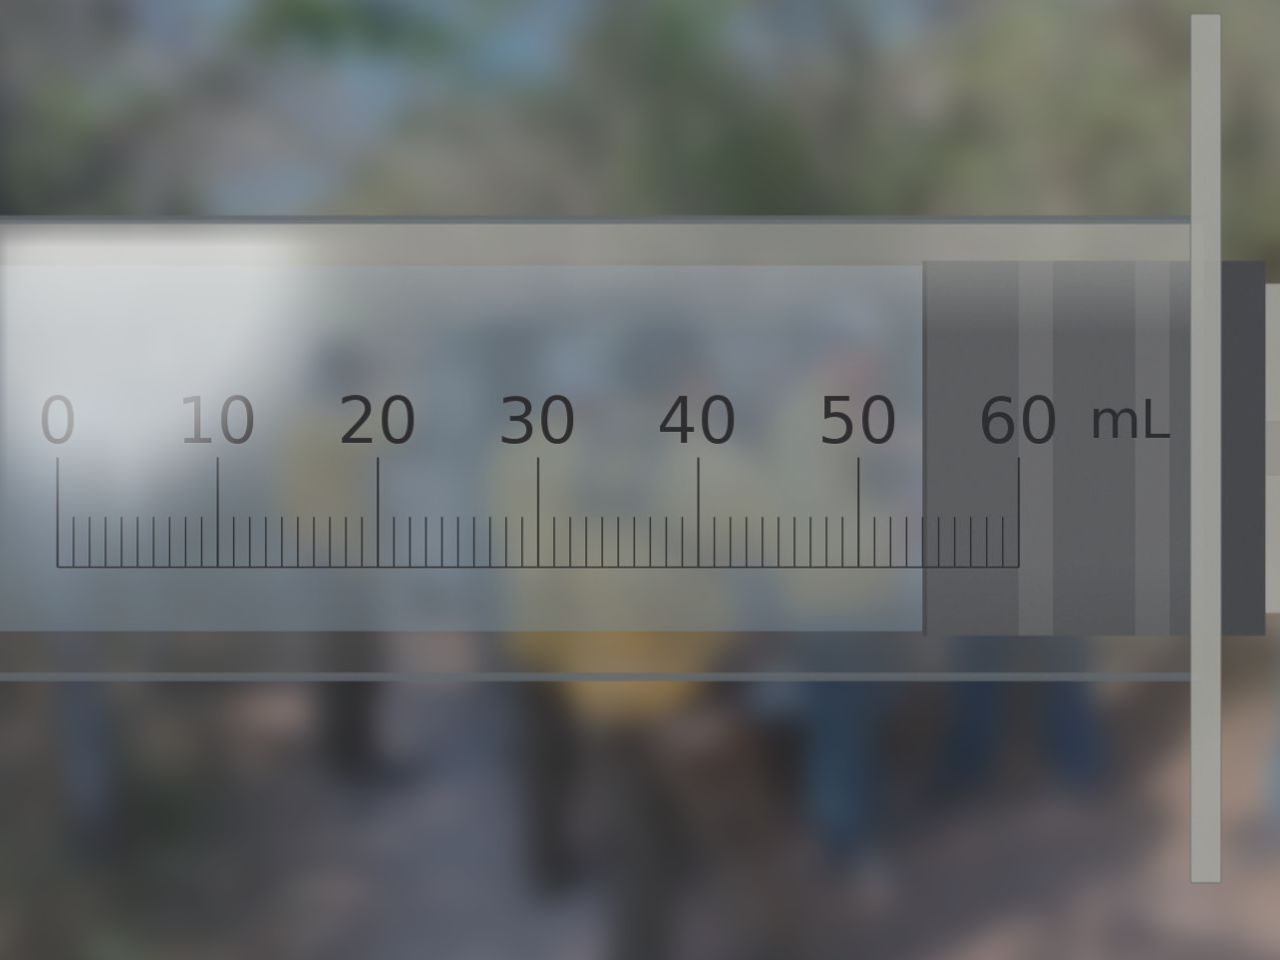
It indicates 54,mL
